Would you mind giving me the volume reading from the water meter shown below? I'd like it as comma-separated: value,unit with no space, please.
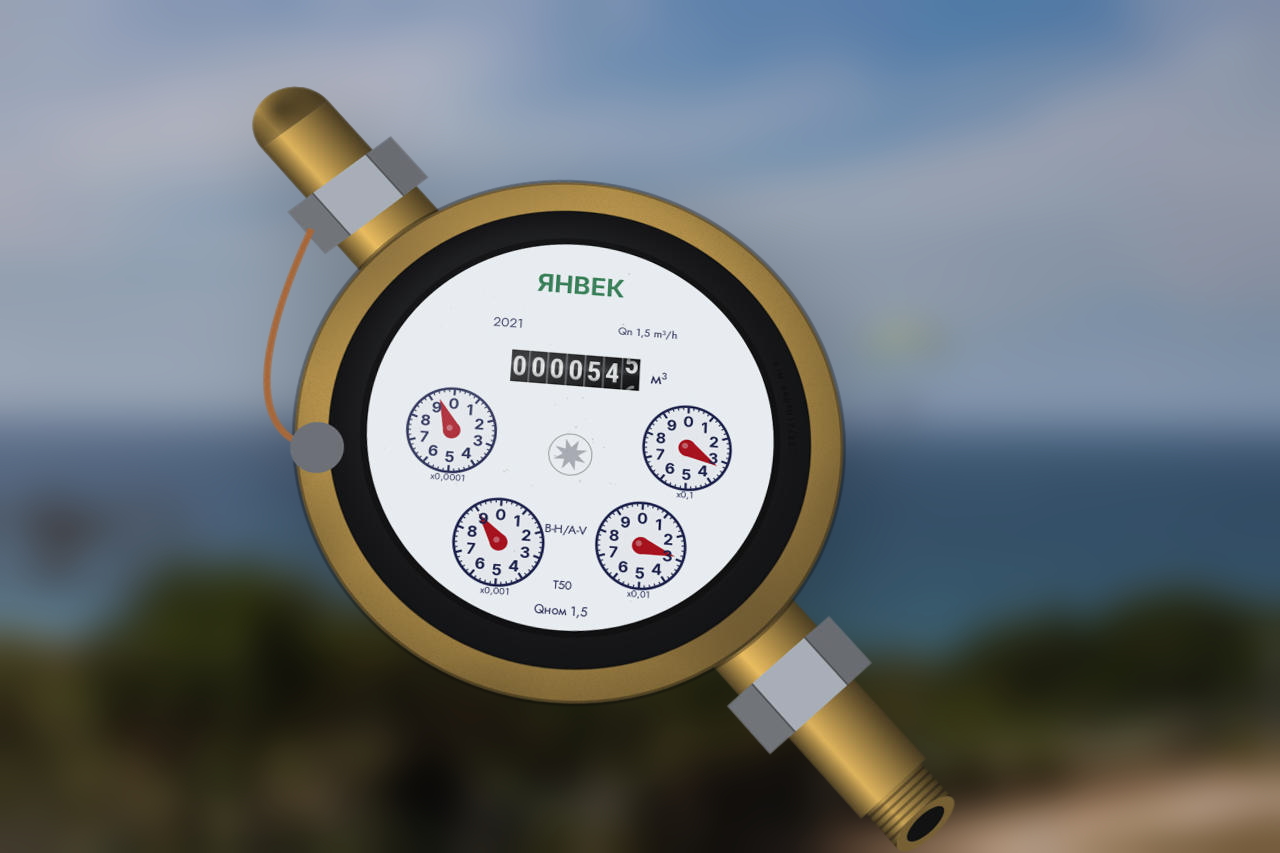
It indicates 545.3289,m³
